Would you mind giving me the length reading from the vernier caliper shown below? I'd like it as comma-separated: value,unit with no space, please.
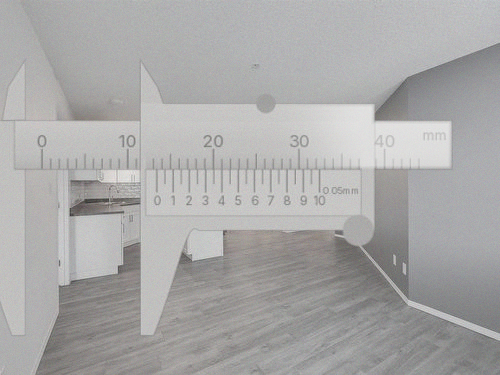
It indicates 13.4,mm
